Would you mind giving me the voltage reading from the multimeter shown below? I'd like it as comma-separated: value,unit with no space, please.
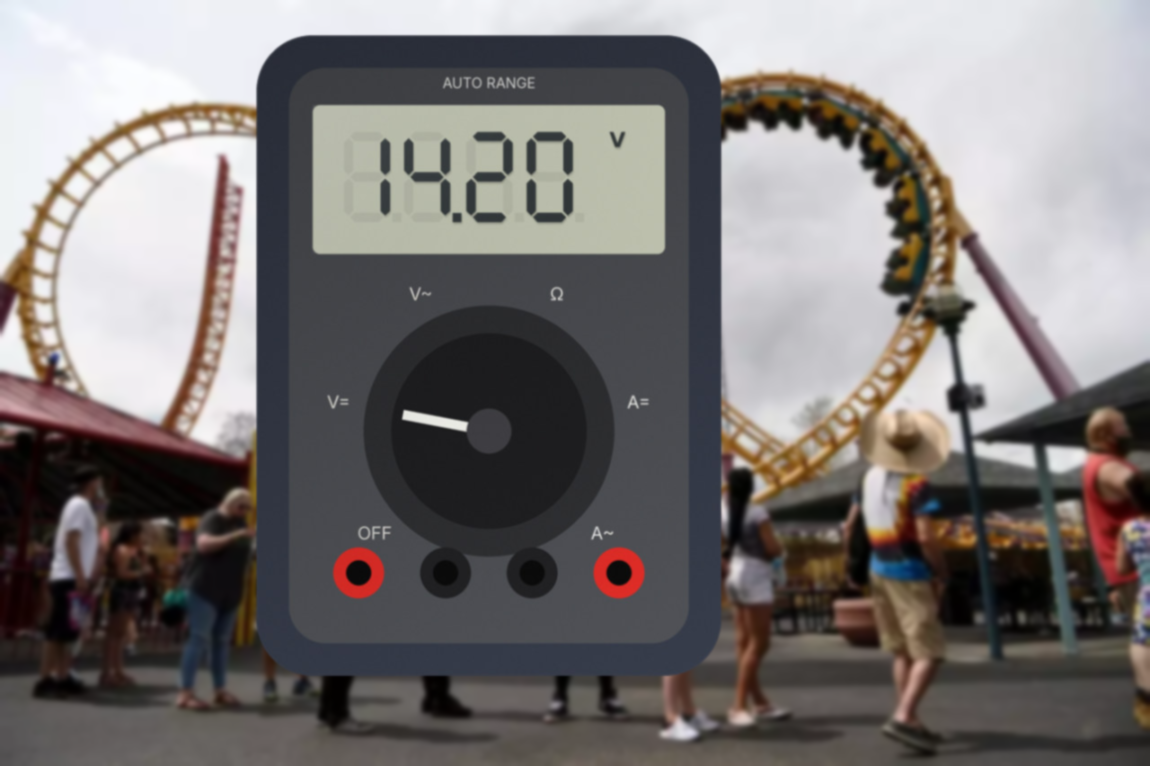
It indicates 14.20,V
